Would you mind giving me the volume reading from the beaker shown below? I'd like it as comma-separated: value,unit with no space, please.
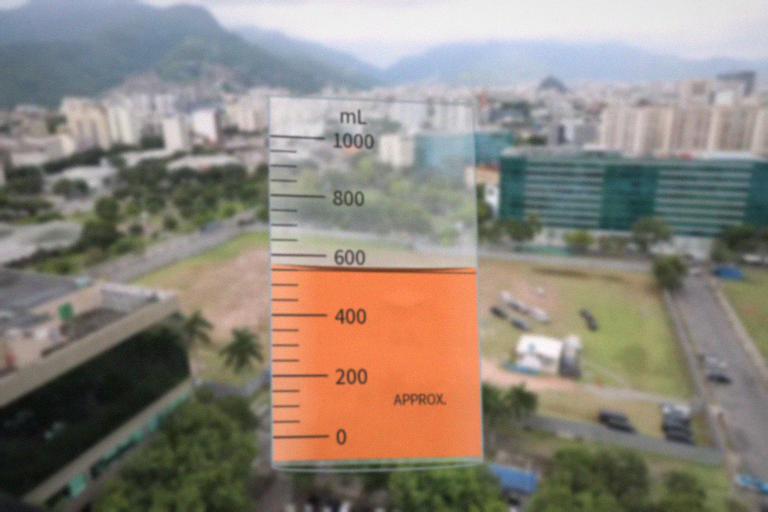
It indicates 550,mL
